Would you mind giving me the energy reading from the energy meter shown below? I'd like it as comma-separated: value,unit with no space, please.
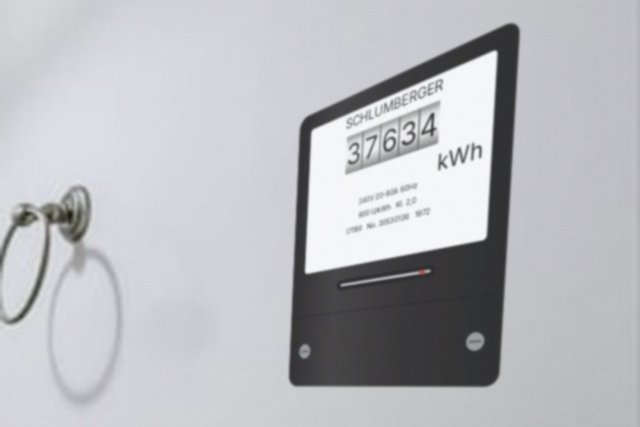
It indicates 37634,kWh
